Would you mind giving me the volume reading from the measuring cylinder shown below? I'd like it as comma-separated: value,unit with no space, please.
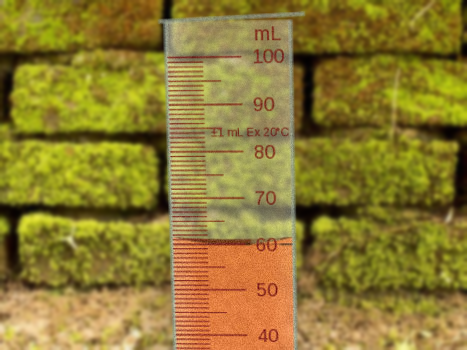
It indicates 60,mL
